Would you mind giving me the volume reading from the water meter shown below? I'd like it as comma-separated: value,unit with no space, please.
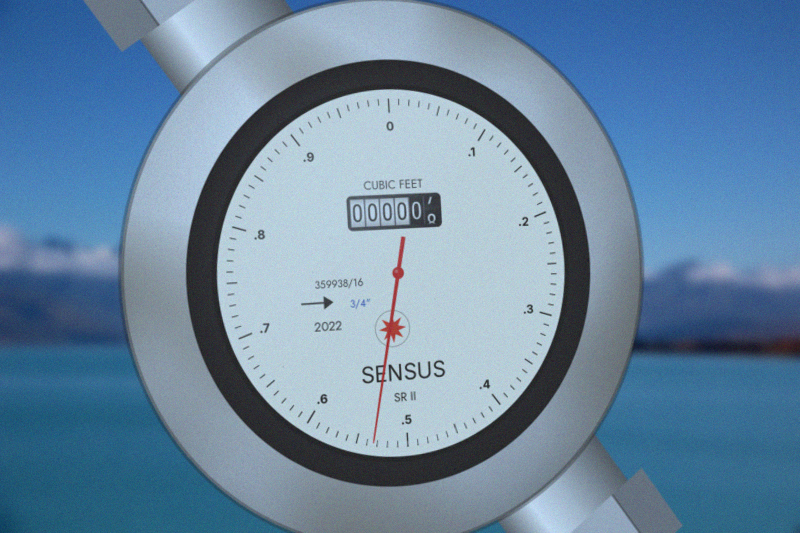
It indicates 7.53,ft³
